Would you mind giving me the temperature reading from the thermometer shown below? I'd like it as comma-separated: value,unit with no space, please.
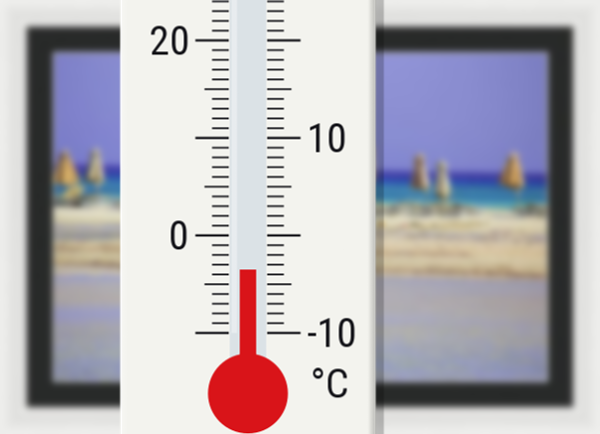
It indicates -3.5,°C
